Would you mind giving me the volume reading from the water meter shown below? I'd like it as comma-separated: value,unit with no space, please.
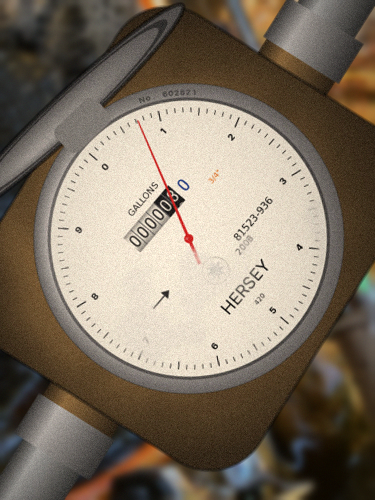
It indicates 80.7,gal
